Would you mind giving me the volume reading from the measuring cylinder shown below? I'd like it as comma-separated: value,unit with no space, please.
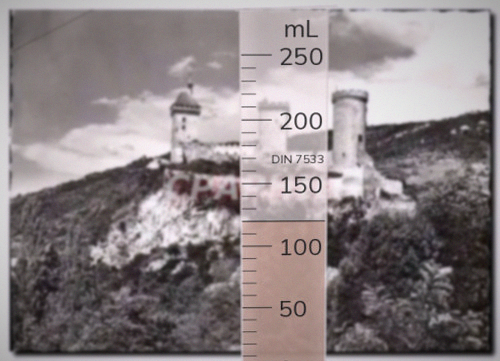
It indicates 120,mL
